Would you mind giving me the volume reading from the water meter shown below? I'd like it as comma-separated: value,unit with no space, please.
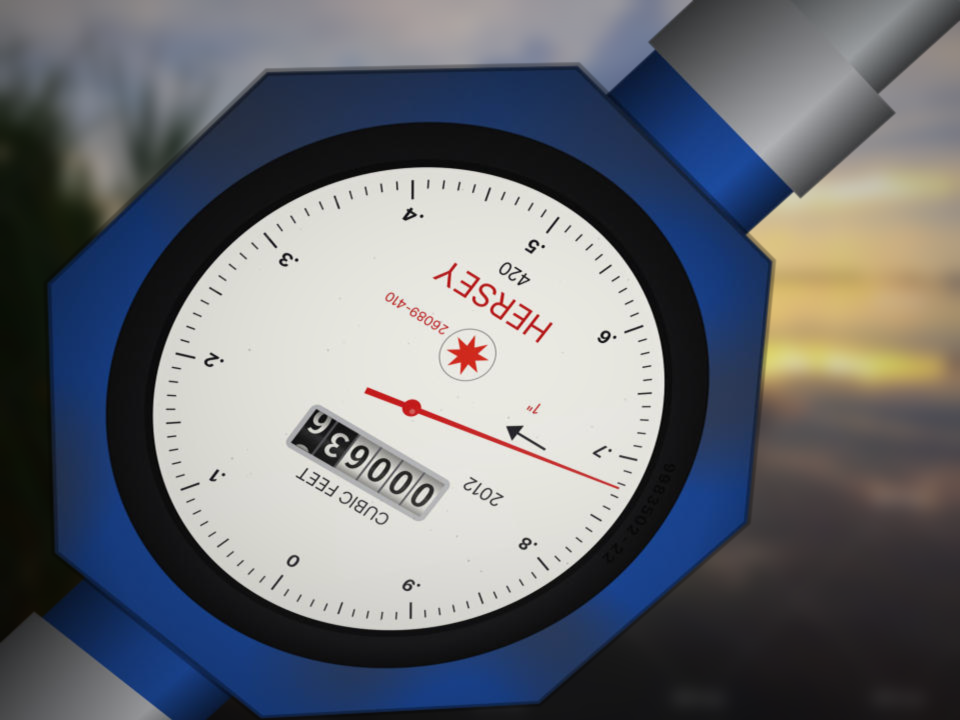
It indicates 635.72,ft³
